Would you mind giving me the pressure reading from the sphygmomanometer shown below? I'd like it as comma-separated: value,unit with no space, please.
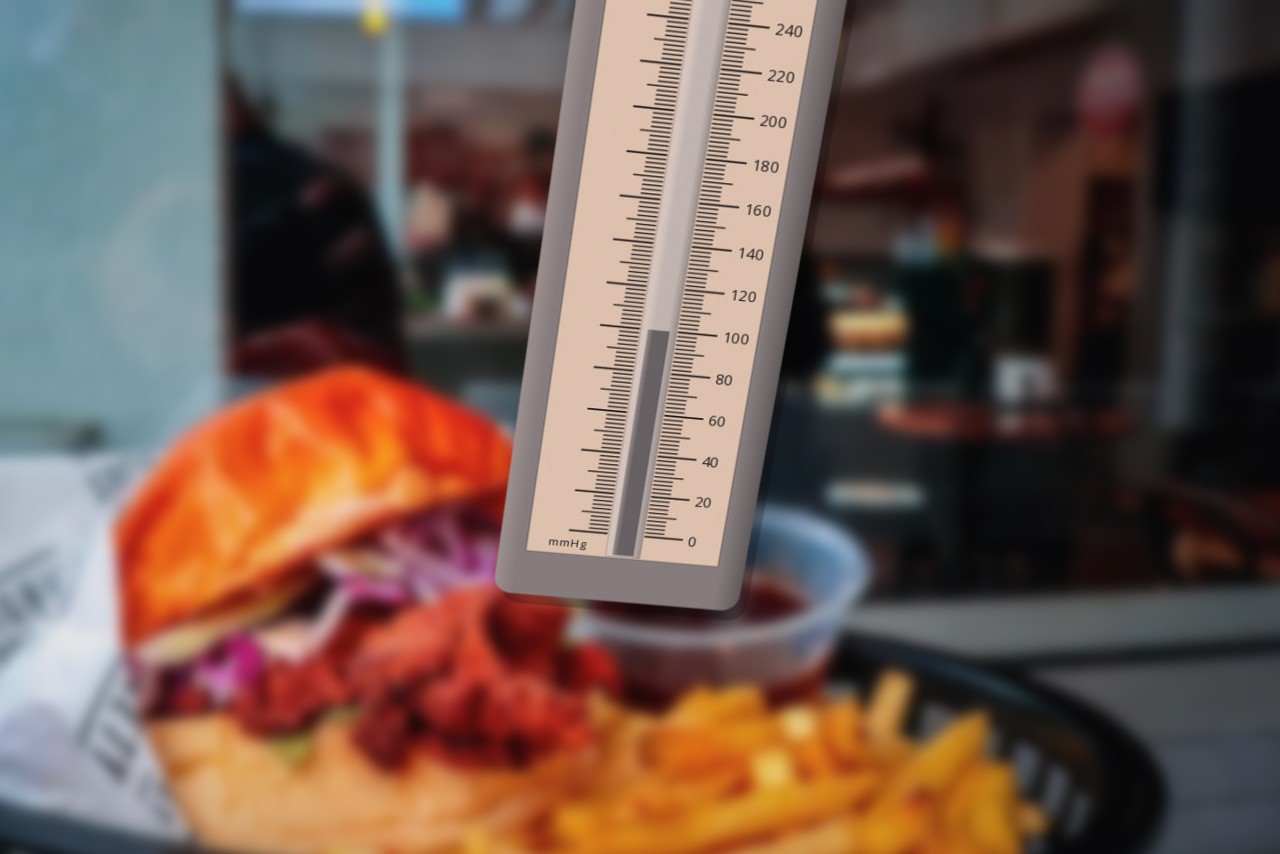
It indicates 100,mmHg
